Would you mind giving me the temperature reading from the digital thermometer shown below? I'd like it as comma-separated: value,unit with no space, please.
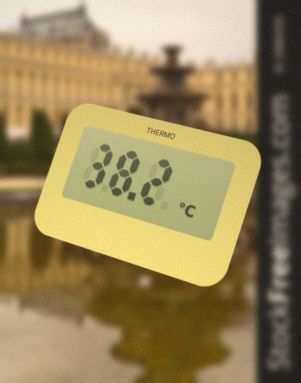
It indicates 38.2,°C
